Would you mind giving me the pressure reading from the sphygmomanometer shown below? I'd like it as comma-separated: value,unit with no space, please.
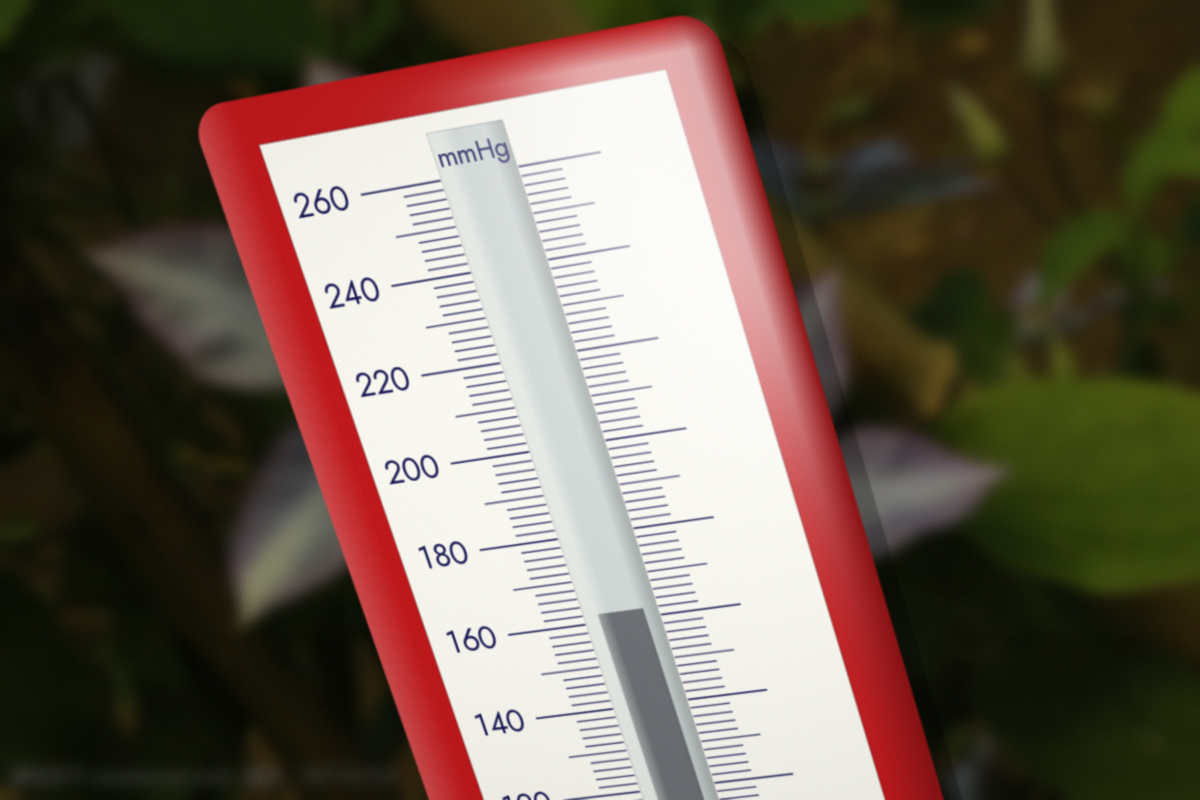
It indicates 162,mmHg
